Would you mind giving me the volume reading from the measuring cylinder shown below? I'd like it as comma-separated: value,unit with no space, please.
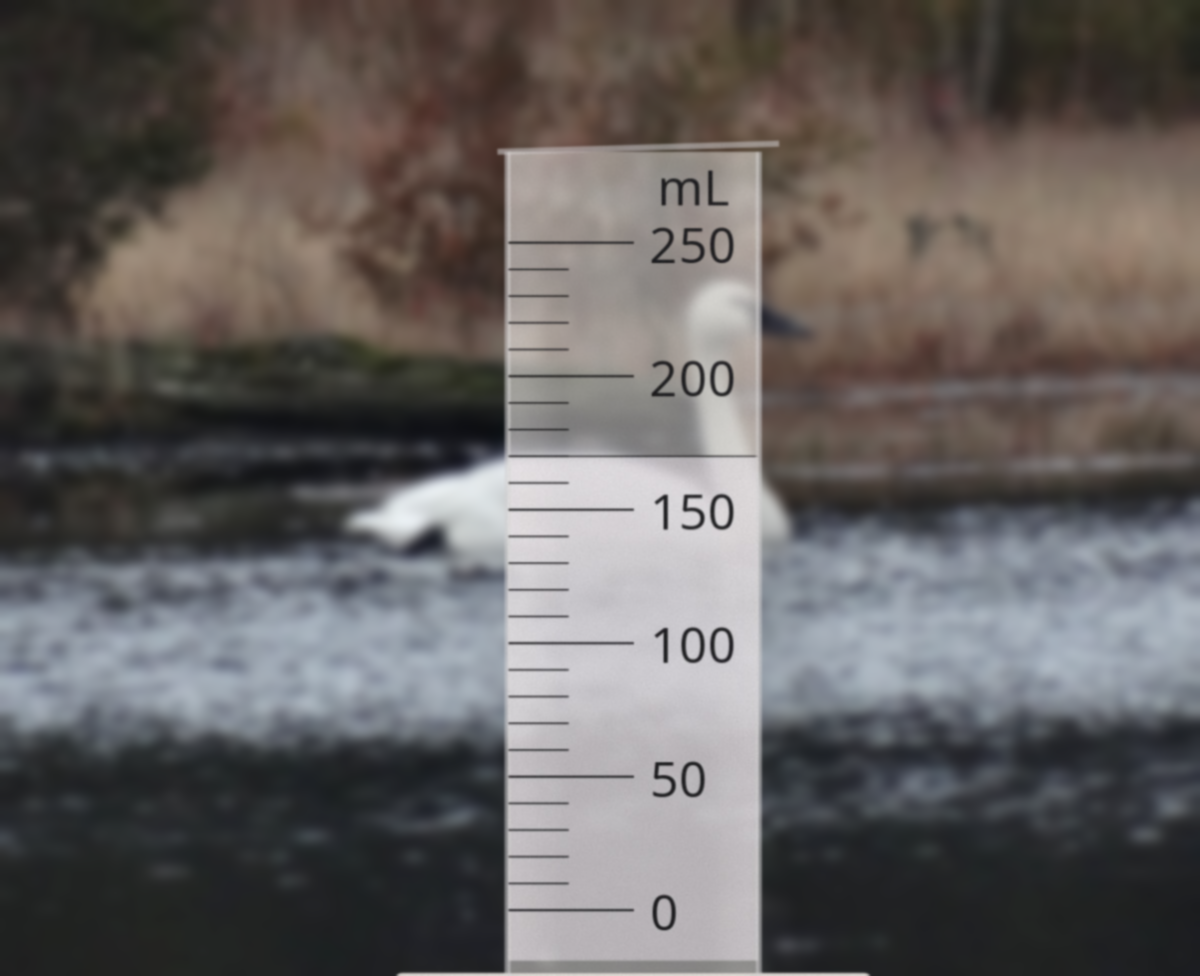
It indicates 170,mL
